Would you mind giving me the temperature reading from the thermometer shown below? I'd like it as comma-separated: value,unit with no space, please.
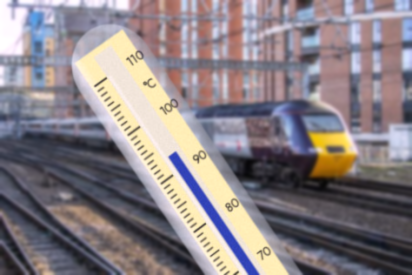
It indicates 93,°C
